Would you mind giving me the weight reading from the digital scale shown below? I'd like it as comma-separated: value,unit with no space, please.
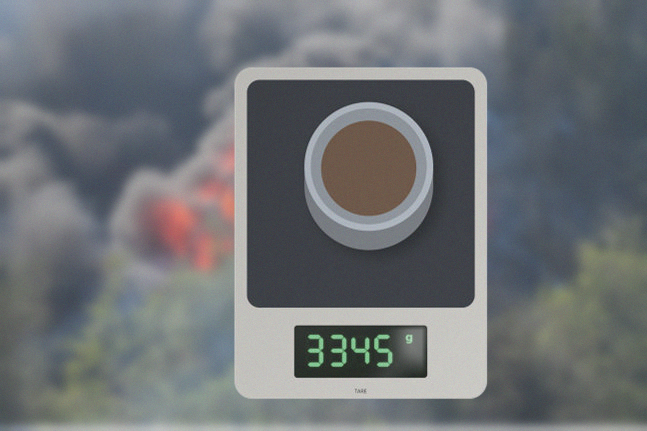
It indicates 3345,g
